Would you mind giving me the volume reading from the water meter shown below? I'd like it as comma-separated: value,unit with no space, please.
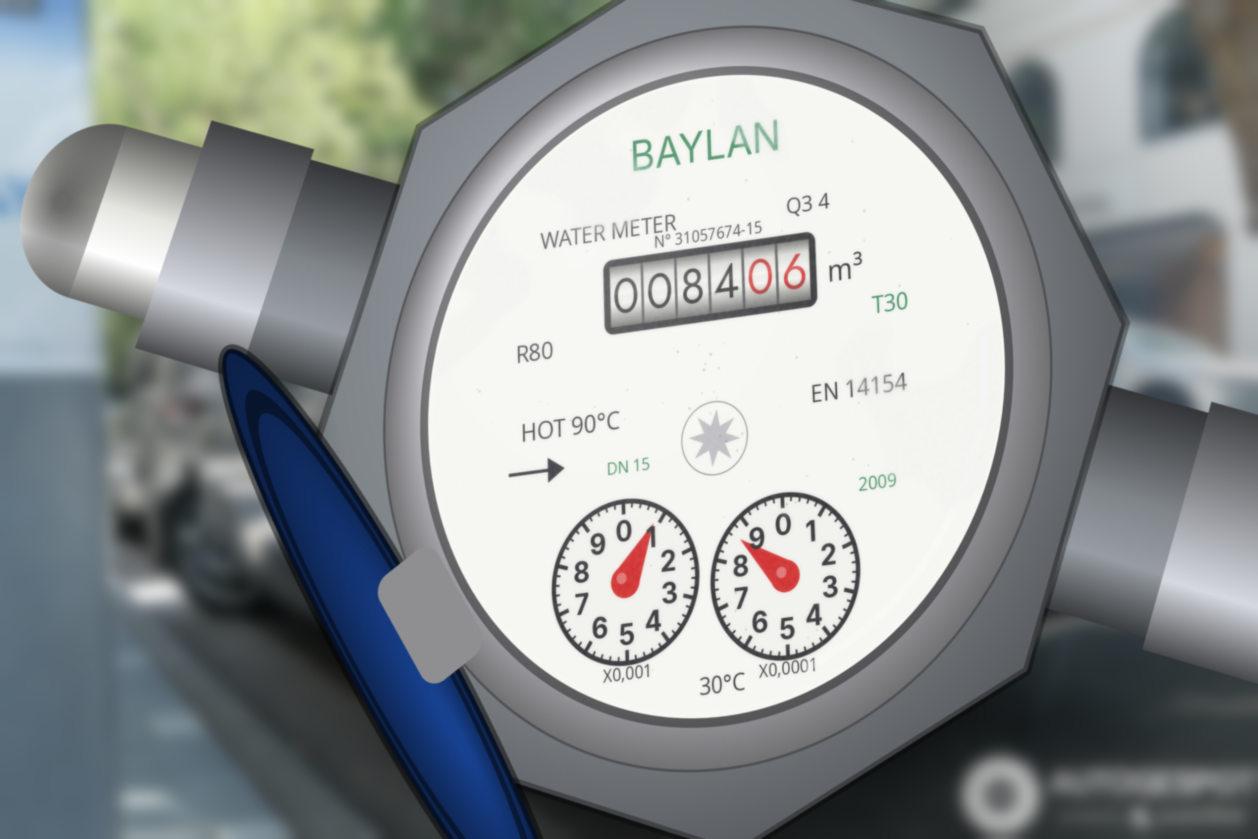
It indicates 84.0608,m³
